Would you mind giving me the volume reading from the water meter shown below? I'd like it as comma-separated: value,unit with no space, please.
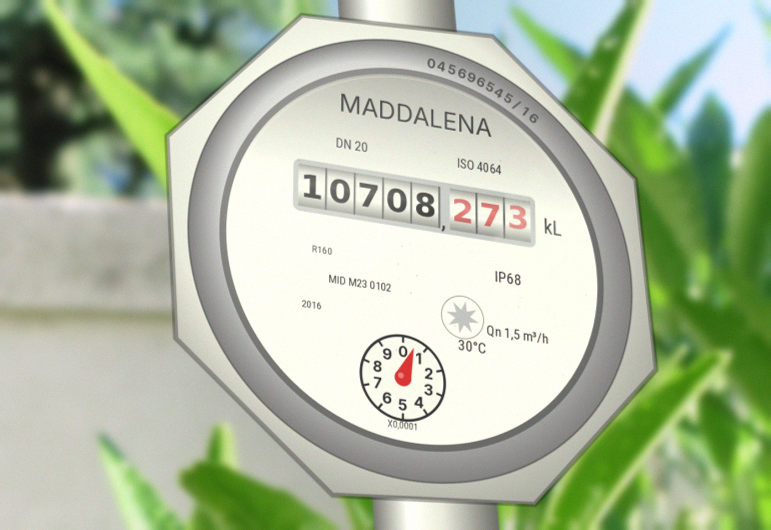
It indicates 10708.2730,kL
